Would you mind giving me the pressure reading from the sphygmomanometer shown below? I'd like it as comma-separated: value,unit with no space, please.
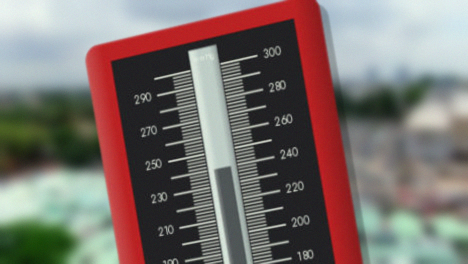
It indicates 240,mmHg
